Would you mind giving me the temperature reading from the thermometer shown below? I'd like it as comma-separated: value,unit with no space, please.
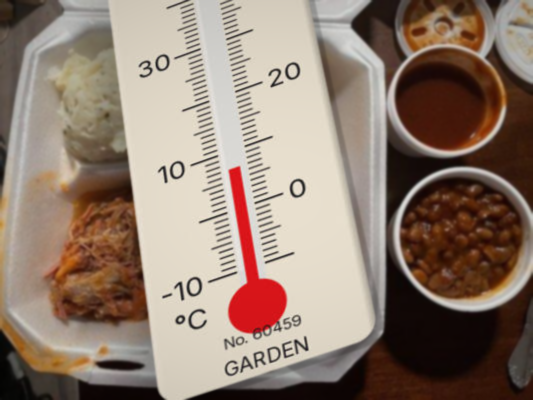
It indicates 7,°C
